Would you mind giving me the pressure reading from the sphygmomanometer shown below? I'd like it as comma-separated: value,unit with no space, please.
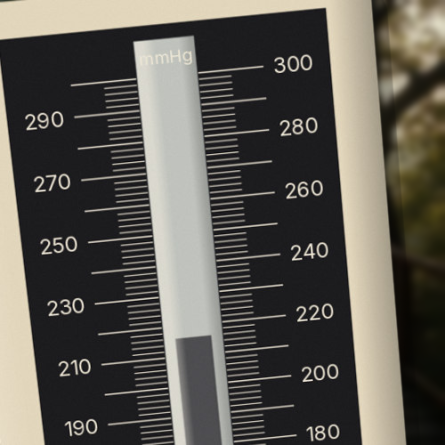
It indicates 216,mmHg
